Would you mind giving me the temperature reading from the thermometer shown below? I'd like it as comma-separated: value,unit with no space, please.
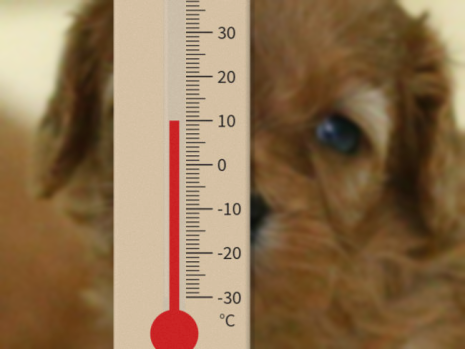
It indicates 10,°C
